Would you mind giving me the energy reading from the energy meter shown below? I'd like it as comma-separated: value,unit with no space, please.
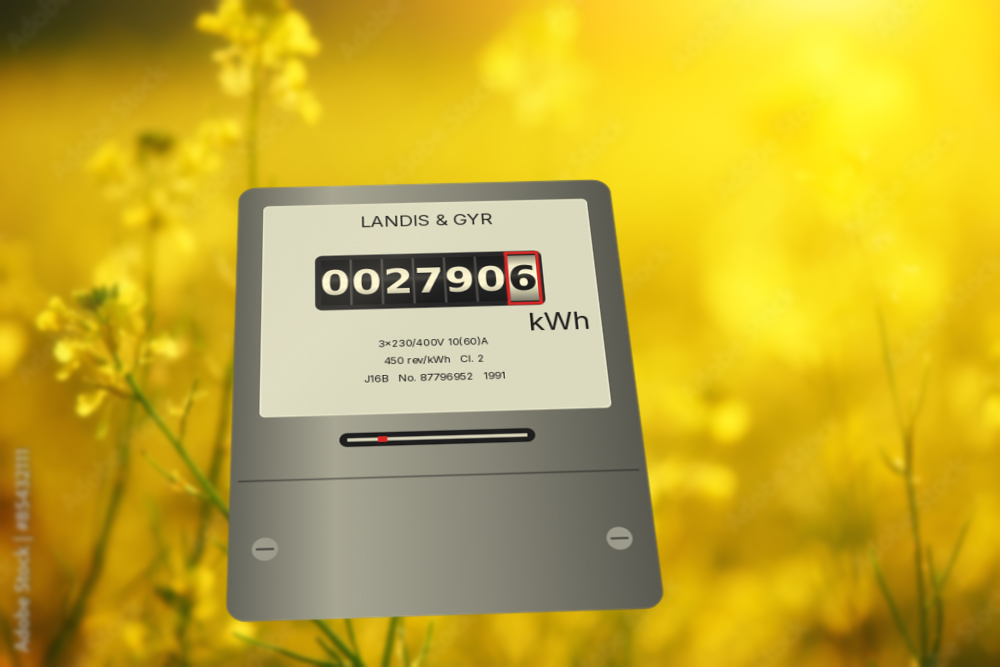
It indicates 2790.6,kWh
